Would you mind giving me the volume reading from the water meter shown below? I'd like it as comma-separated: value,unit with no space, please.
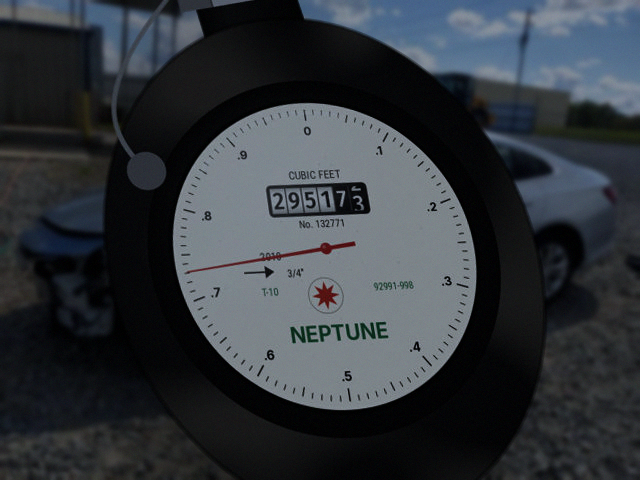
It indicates 295172.73,ft³
